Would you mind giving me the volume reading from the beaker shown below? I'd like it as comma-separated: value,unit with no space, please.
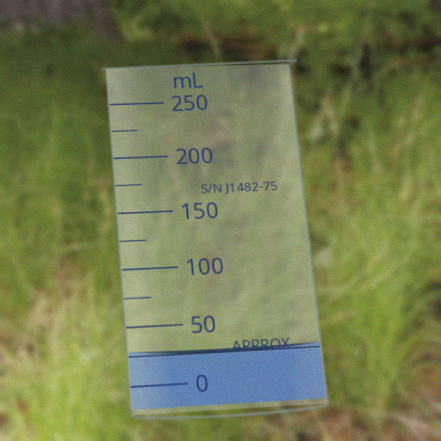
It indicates 25,mL
